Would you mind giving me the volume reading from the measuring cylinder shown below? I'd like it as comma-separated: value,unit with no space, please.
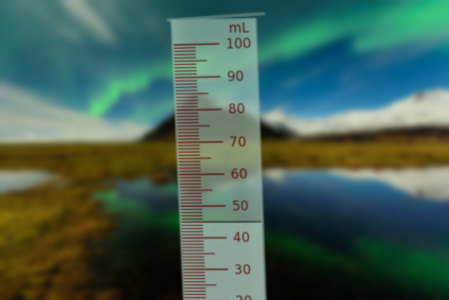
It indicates 45,mL
